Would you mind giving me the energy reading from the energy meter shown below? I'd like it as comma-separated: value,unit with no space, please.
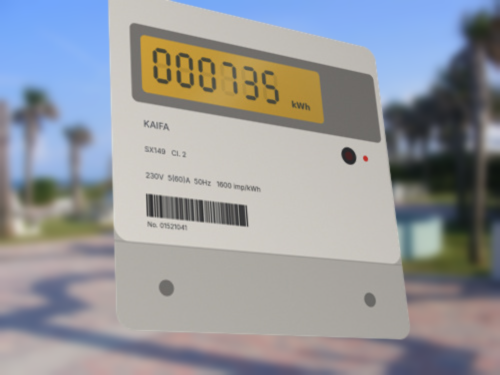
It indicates 735,kWh
